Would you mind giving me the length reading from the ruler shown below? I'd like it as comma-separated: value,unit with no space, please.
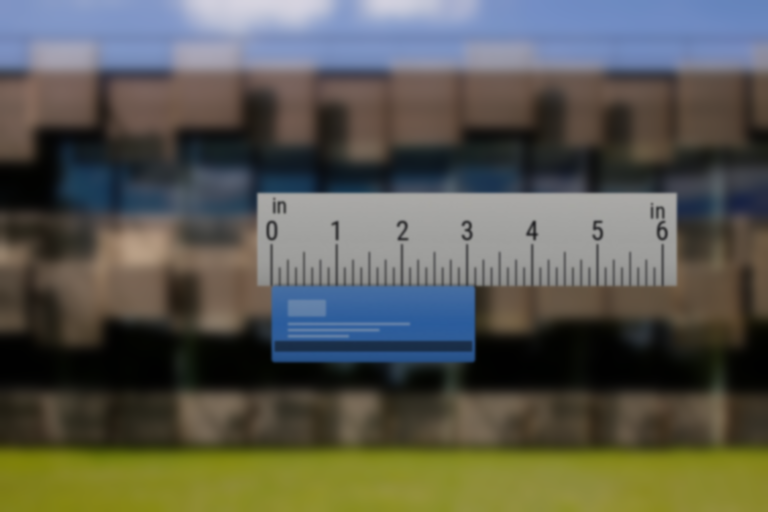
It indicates 3.125,in
